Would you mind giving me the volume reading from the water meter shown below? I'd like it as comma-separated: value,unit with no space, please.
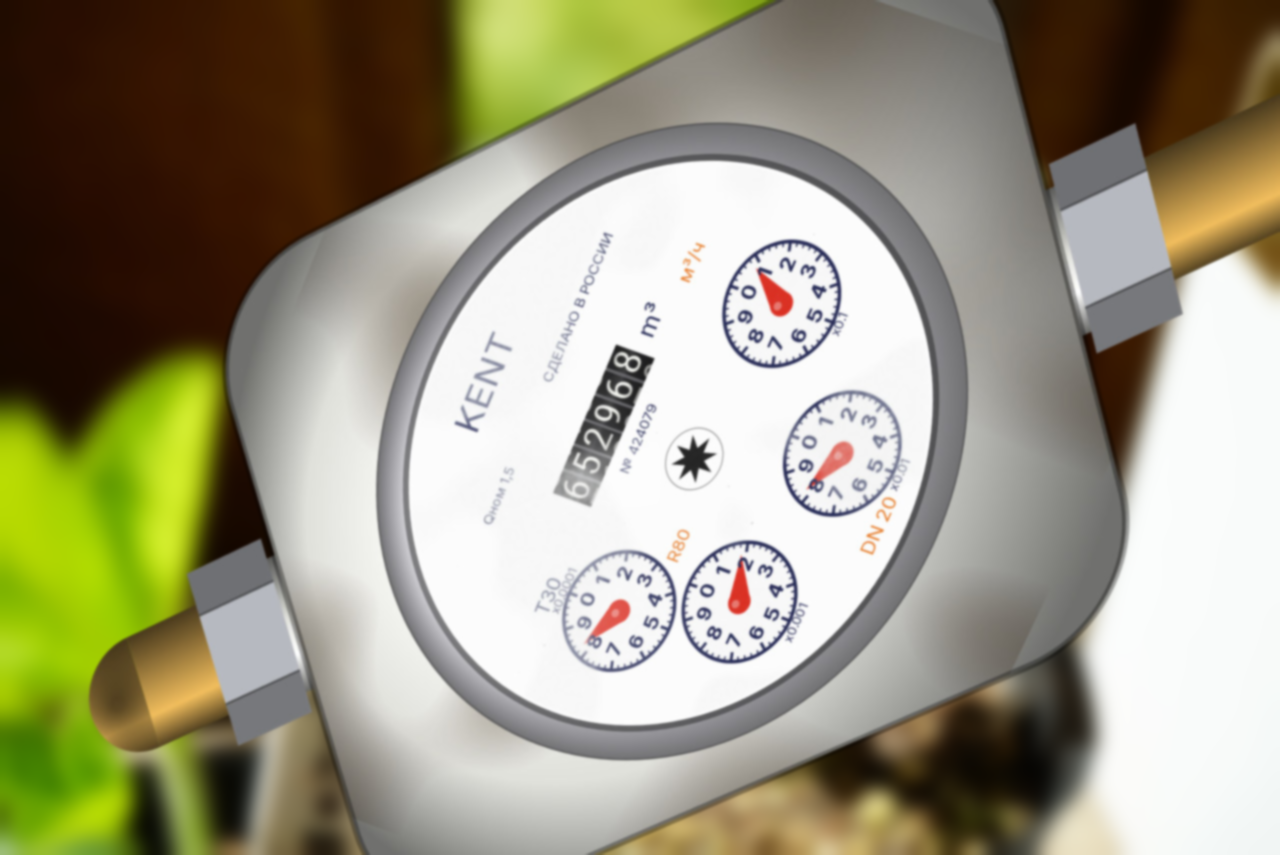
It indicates 652968.0818,m³
